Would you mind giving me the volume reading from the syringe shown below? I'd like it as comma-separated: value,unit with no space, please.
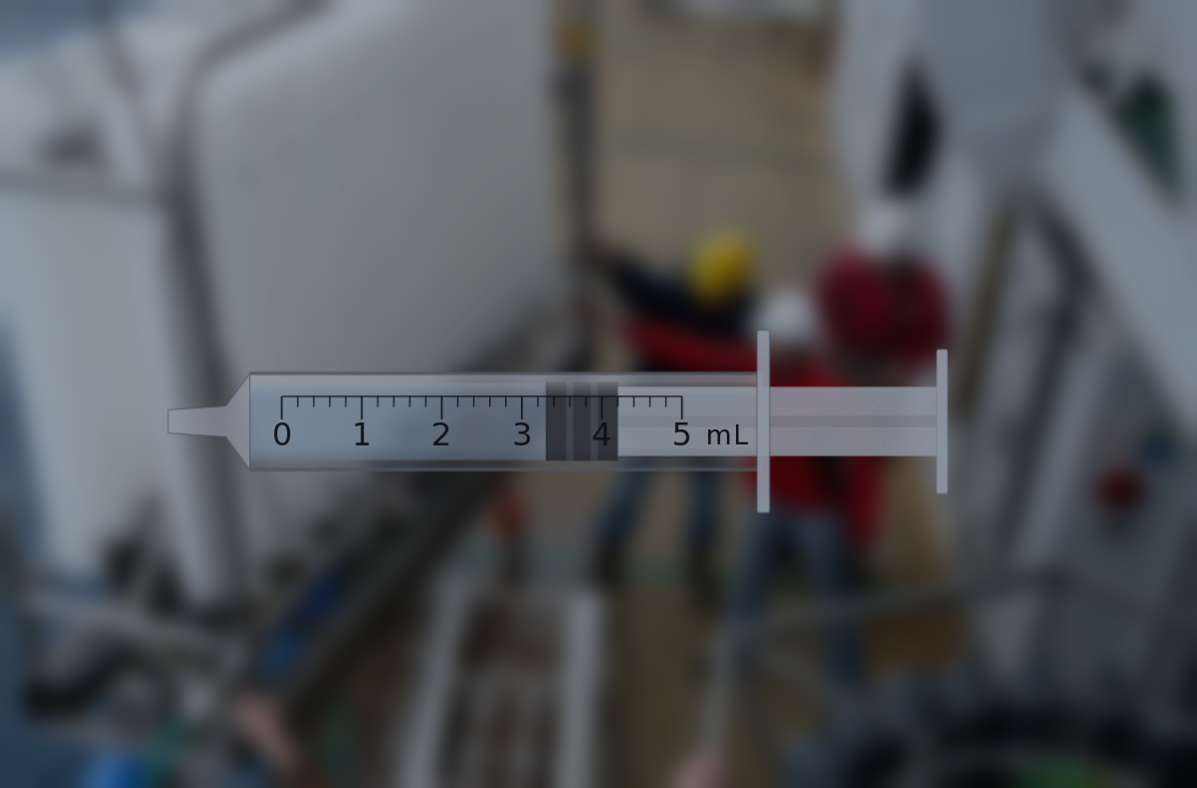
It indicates 3.3,mL
